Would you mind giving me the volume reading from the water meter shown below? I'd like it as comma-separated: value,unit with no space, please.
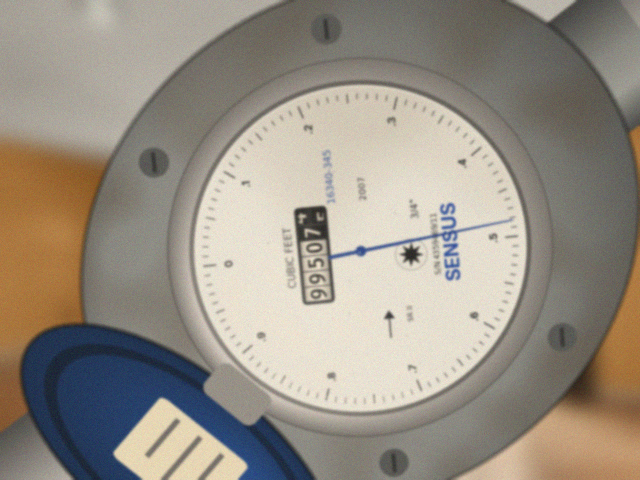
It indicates 995074.48,ft³
